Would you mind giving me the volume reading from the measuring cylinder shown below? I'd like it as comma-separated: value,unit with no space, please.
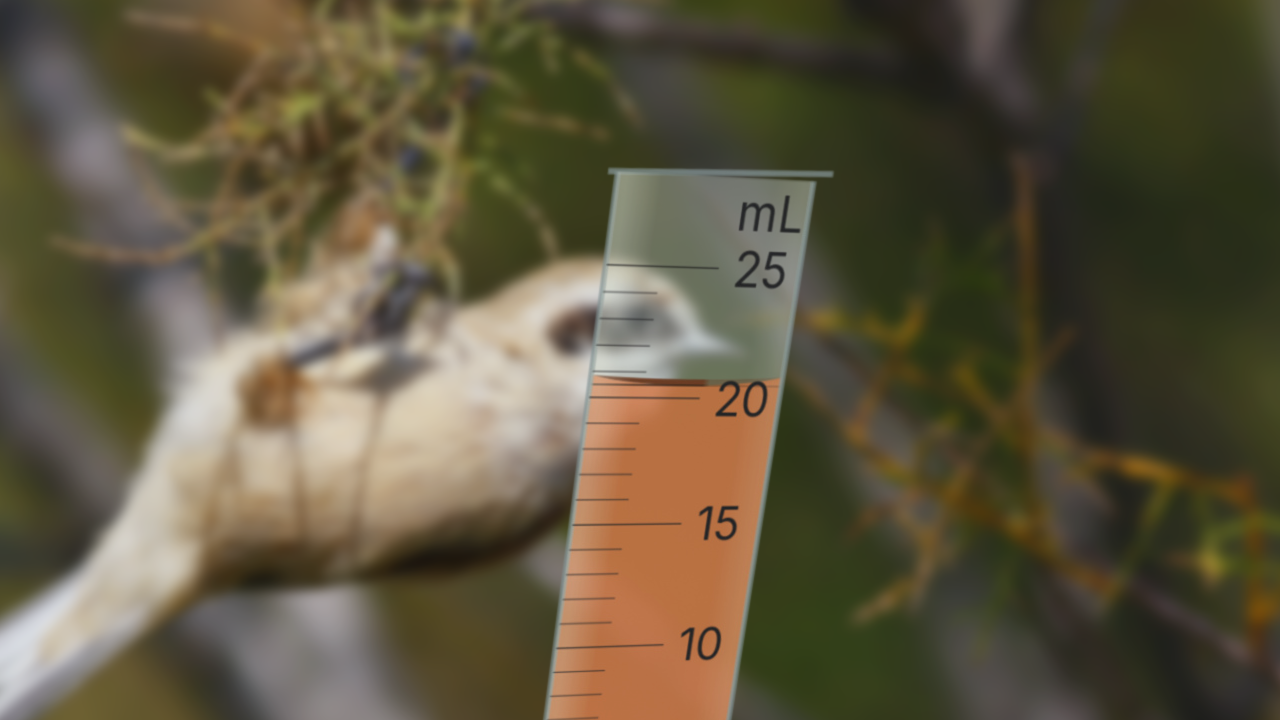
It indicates 20.5,mL
